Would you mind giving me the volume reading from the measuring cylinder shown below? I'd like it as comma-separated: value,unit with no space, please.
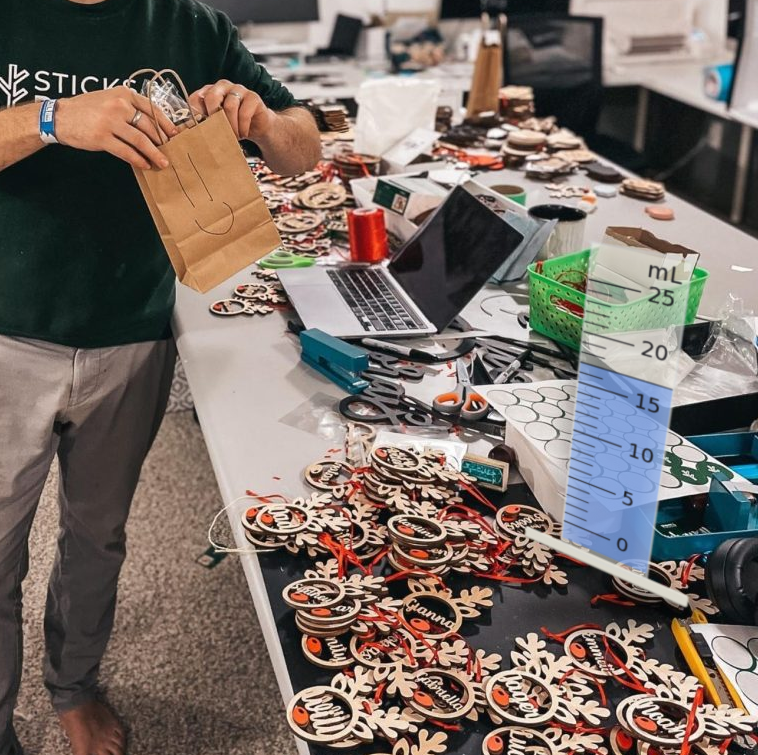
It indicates 17,mL
